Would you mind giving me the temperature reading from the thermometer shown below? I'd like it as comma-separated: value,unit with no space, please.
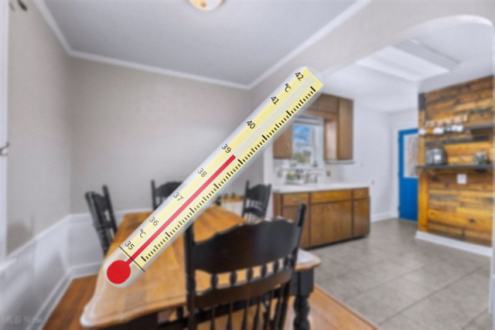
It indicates 39,°C
